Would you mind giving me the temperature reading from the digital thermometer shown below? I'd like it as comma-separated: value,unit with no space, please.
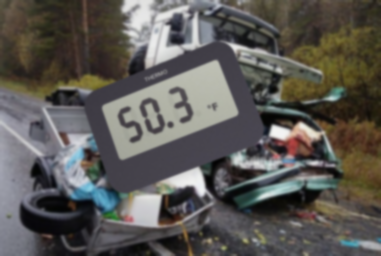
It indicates 50.3,°F
